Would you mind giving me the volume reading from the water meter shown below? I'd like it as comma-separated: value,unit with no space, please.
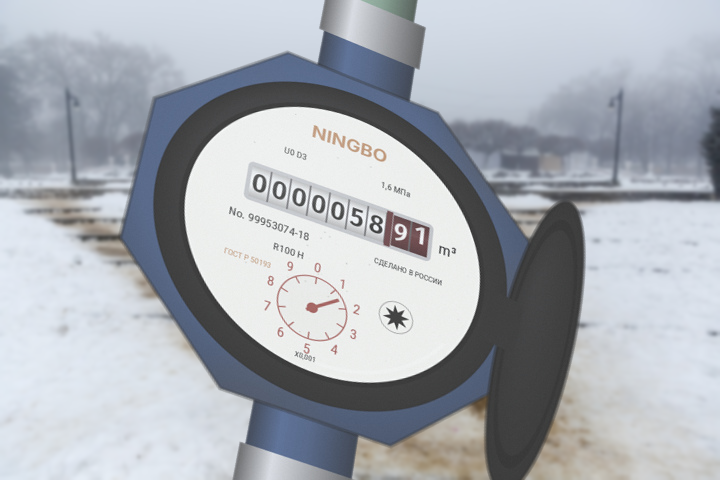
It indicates 58.911,m³
